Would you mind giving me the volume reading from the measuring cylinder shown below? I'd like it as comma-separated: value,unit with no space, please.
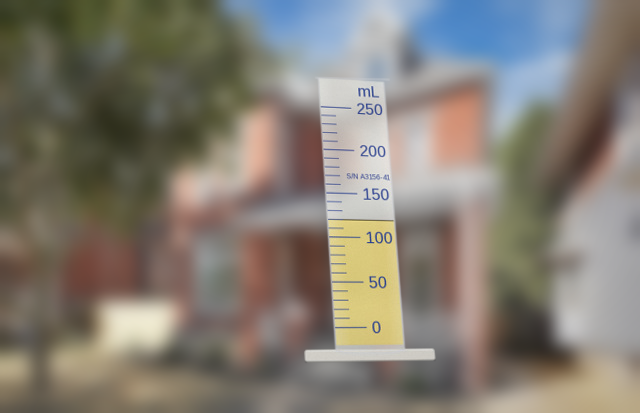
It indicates 120,mL
